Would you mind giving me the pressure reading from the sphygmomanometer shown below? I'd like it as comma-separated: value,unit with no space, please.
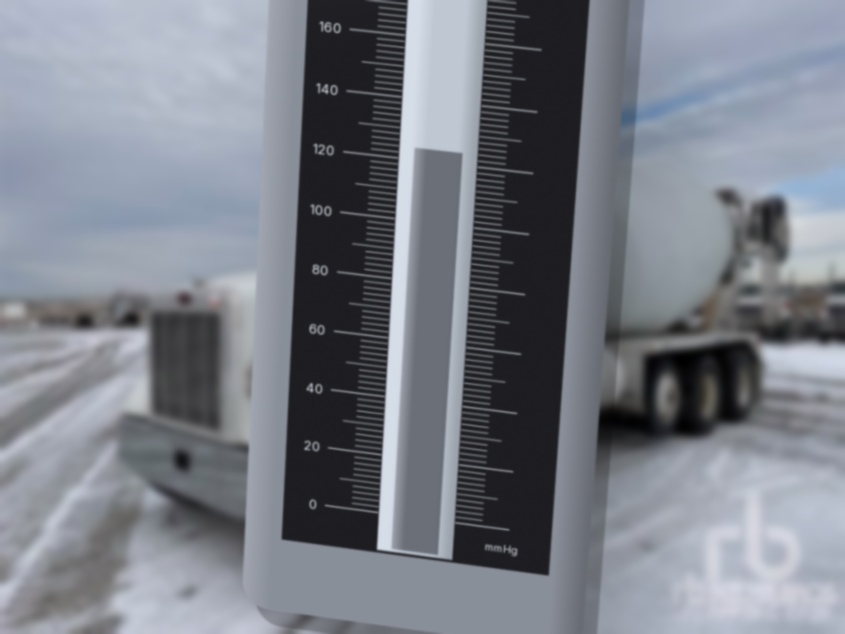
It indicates 124,mmHg
